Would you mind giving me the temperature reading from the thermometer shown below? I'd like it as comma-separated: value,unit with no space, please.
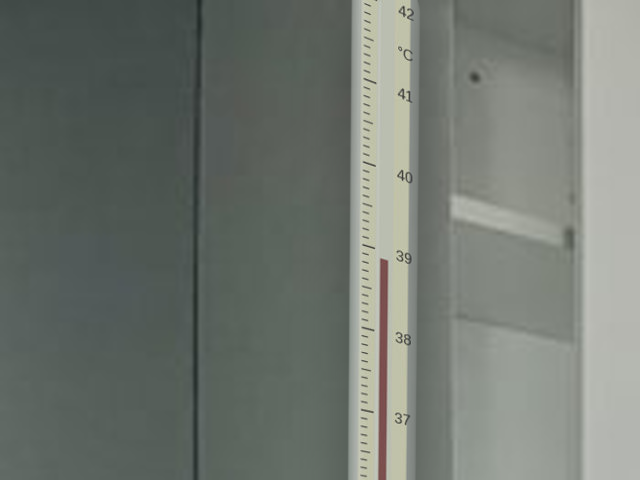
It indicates 38.9,°C
